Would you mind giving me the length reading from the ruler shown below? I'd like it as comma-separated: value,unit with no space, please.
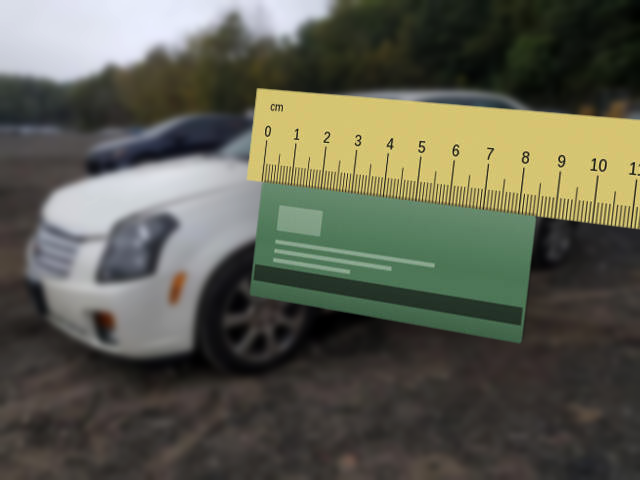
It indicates 8.5,cm
